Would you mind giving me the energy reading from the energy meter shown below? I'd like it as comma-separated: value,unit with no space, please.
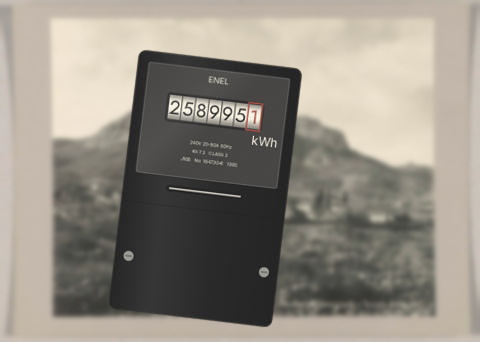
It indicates 258995.1,kWh
